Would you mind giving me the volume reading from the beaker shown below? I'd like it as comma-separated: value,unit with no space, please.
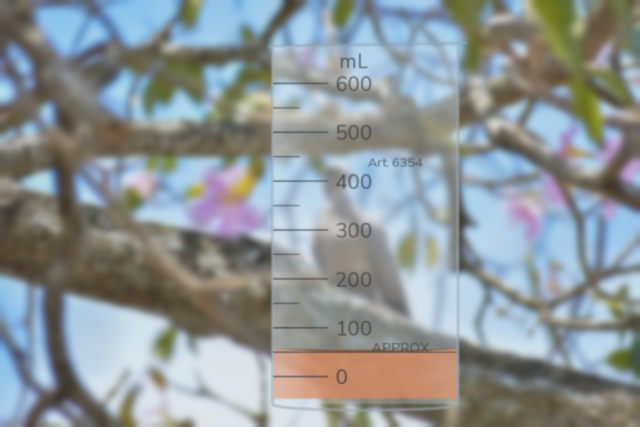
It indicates 50,mL
